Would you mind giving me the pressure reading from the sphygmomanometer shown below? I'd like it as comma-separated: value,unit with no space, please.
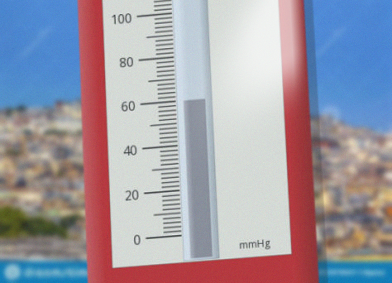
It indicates 60,mmHg
